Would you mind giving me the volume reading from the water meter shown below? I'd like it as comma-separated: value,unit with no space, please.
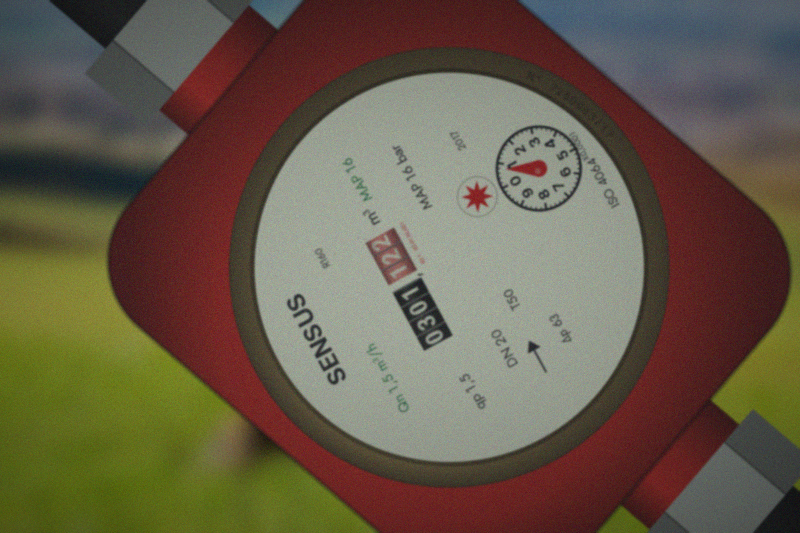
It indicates 301.1220,m³
